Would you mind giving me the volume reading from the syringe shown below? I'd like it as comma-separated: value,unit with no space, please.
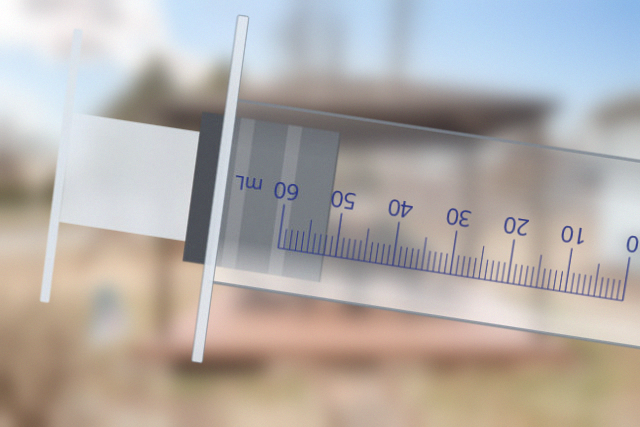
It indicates 52,mL
